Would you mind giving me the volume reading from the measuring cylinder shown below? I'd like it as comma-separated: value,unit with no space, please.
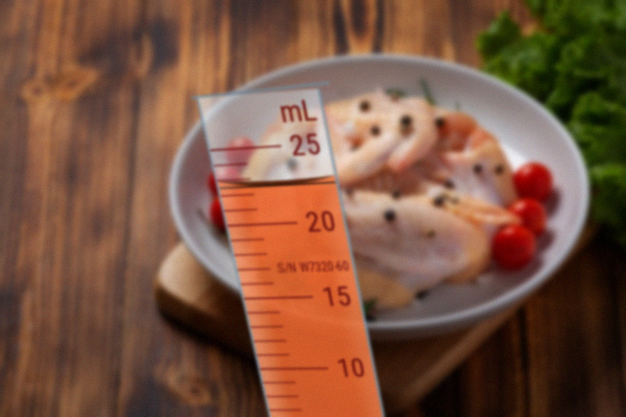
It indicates 22.5,mL
